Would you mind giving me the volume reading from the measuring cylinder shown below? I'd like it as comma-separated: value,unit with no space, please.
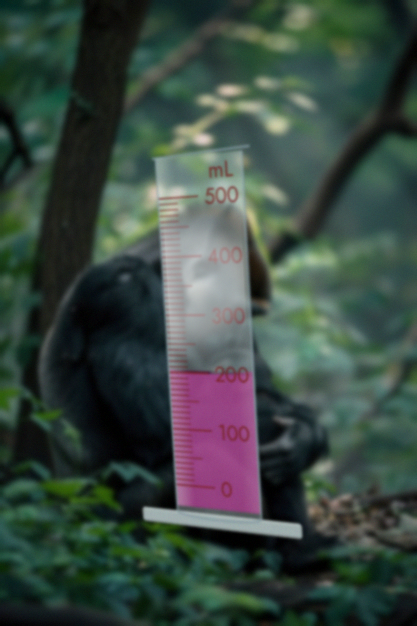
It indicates 200,mL
